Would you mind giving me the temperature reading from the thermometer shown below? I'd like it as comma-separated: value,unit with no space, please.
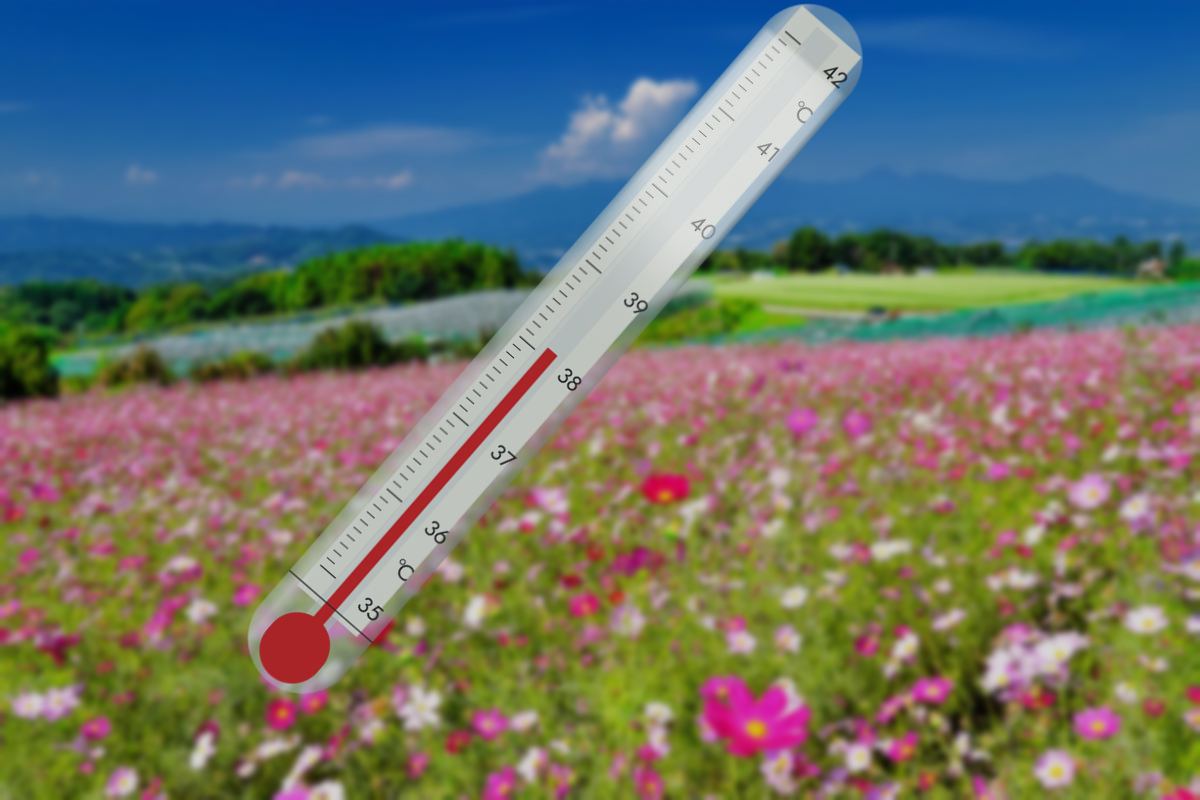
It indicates 38.1,°C
